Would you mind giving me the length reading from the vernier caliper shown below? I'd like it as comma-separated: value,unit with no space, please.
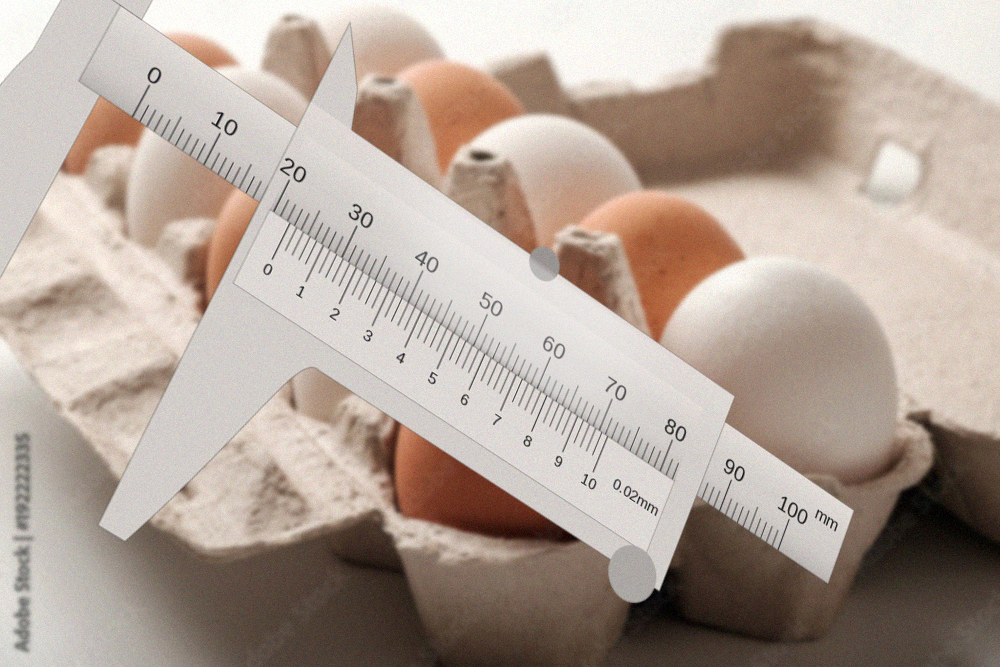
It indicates 22.4,mm
